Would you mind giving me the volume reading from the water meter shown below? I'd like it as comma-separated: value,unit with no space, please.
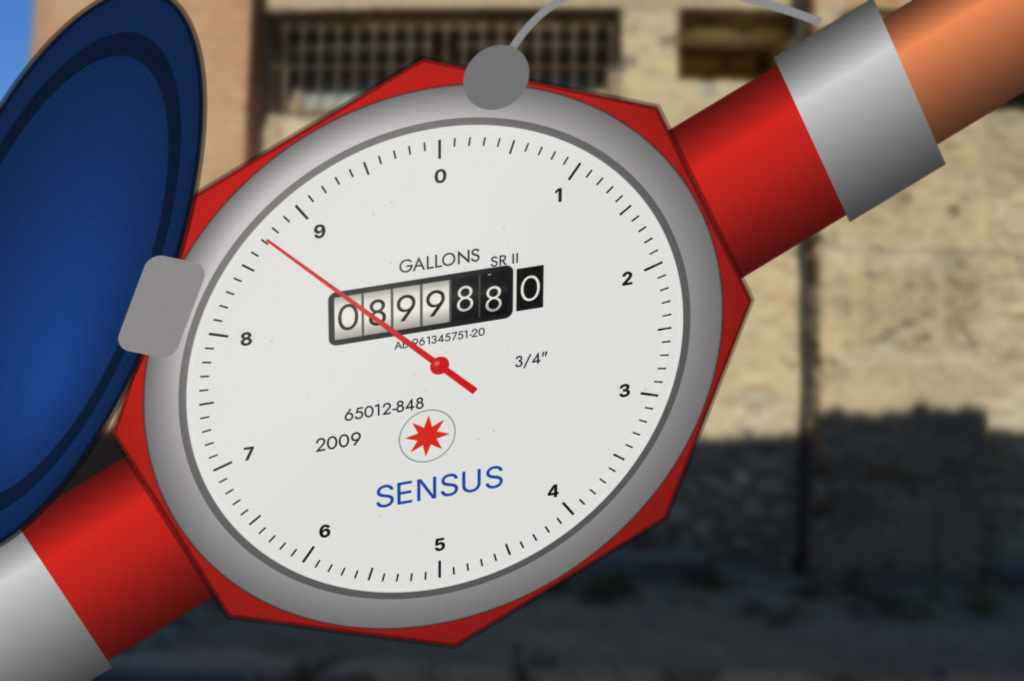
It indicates 899878.7,gal
